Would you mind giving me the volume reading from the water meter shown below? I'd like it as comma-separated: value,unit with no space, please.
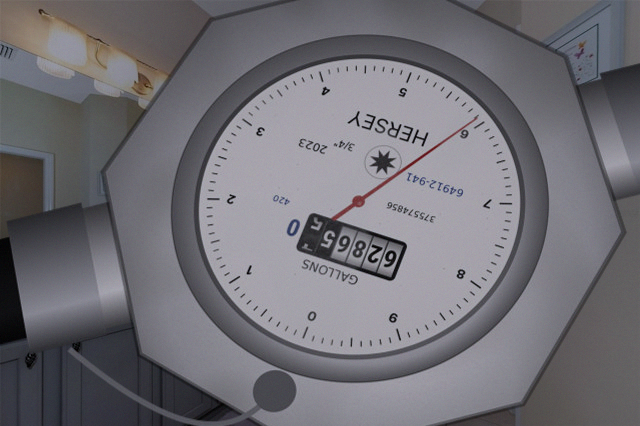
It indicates 6286545.9,gal
